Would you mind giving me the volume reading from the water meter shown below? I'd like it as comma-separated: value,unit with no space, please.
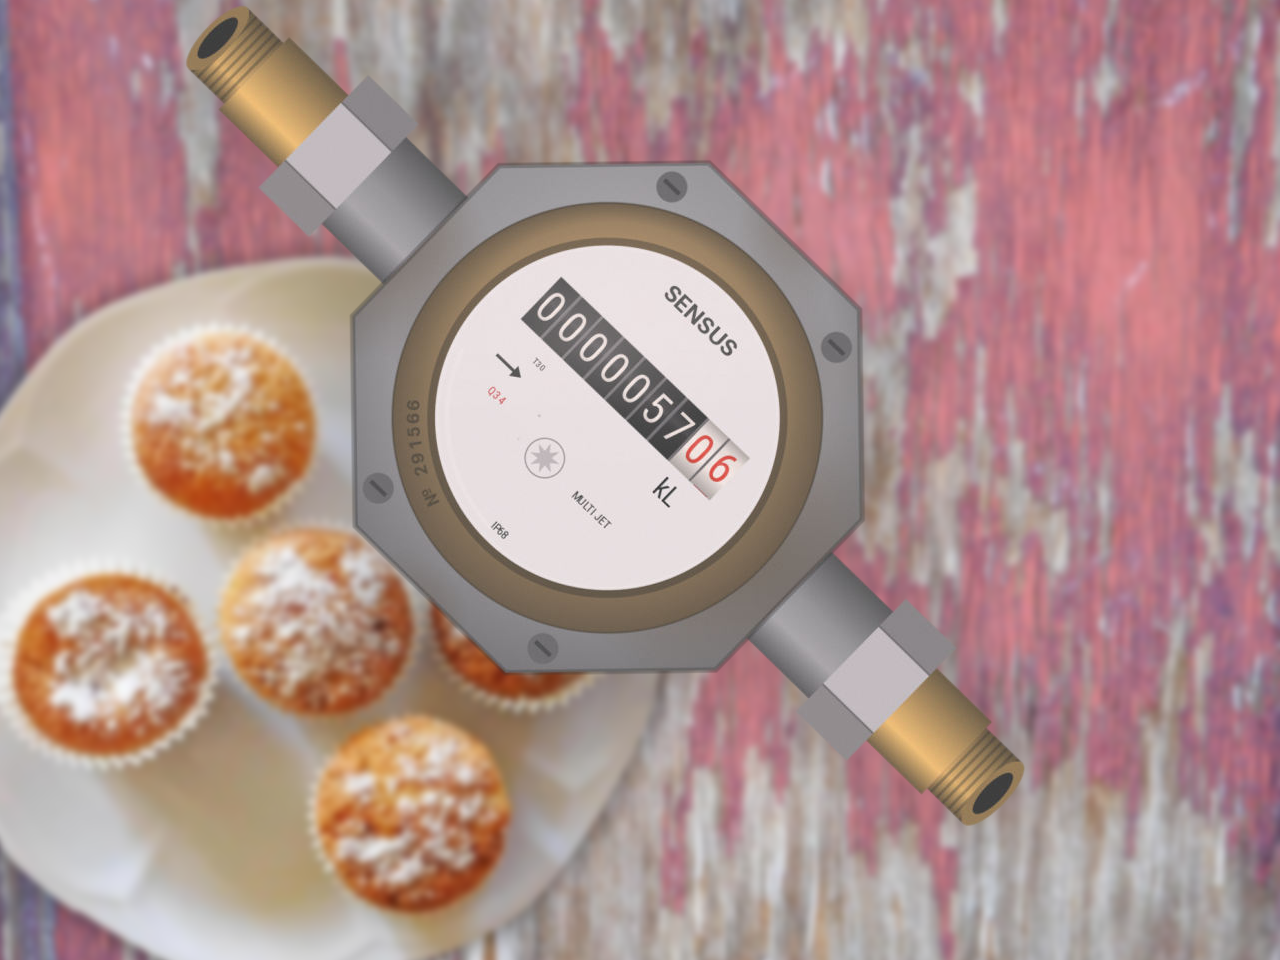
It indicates 57.06,kL
